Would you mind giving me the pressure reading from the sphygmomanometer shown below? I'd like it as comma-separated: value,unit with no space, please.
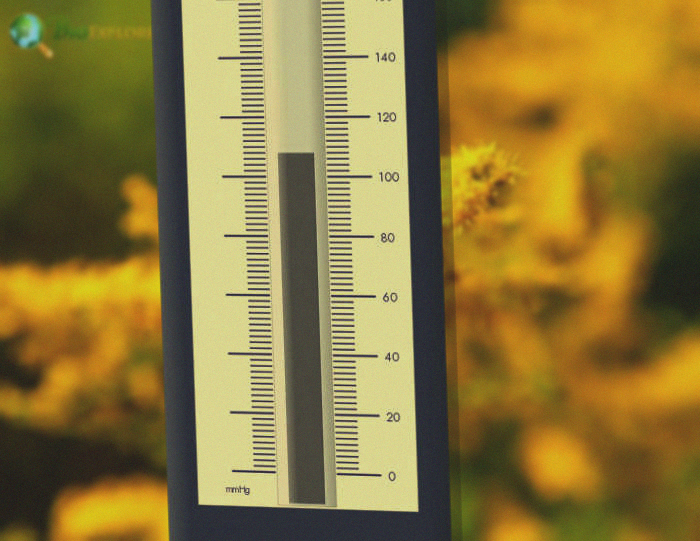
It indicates 108,mmHg
